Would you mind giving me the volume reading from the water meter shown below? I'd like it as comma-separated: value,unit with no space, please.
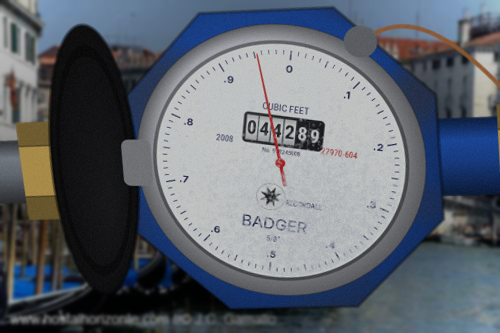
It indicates 44288.95,ft³
